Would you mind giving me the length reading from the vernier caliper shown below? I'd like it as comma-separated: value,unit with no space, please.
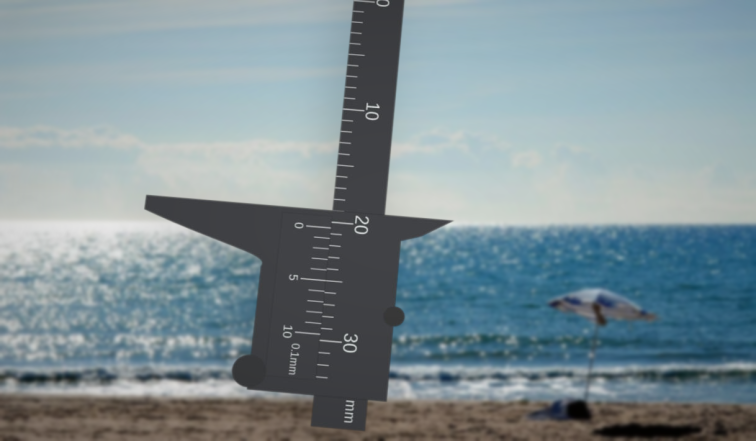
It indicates 20.5,mm
